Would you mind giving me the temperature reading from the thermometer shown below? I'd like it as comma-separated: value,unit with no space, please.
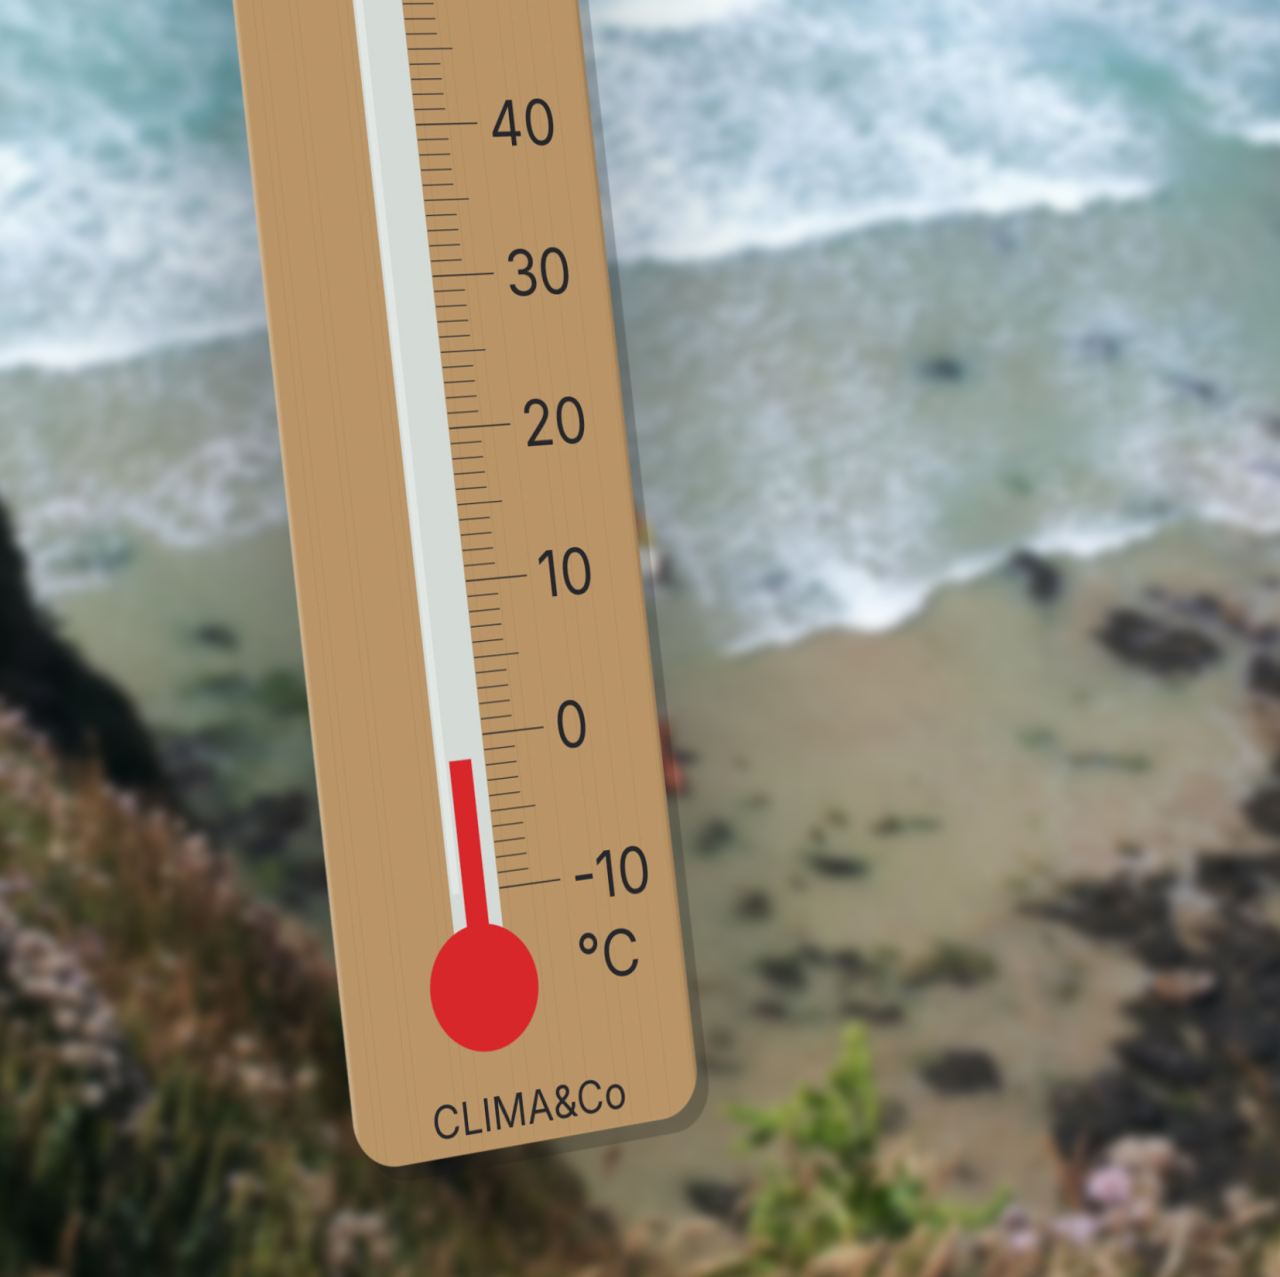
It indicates -1.5,°C
